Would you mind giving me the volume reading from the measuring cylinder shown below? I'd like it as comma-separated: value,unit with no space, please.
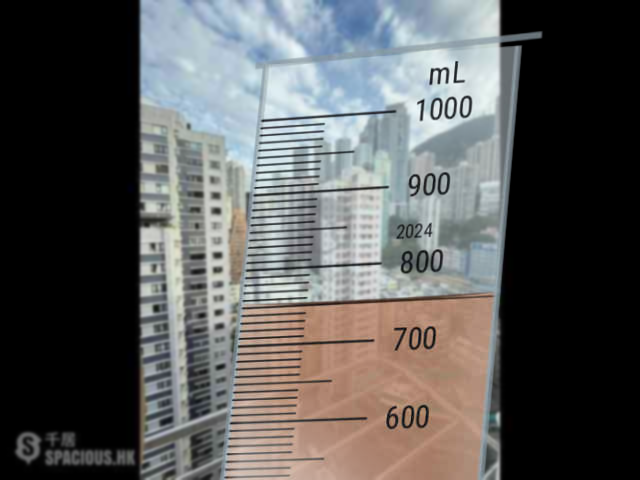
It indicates 750,mL
